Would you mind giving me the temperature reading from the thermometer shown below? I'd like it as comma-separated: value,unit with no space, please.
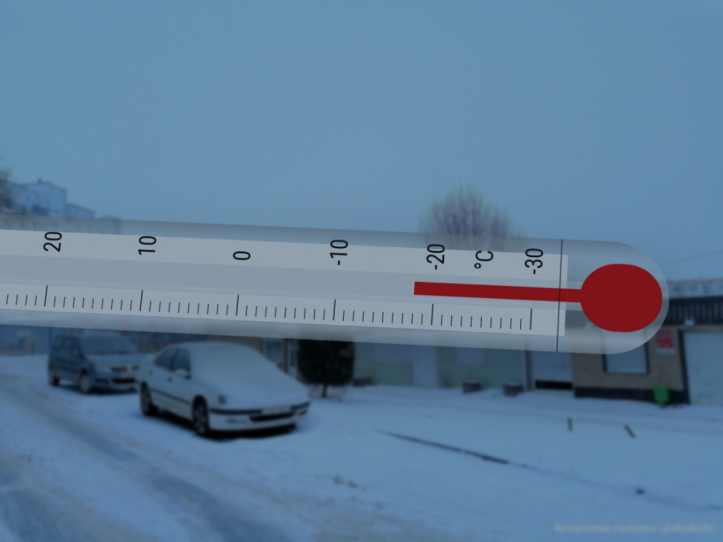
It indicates -18,°C
